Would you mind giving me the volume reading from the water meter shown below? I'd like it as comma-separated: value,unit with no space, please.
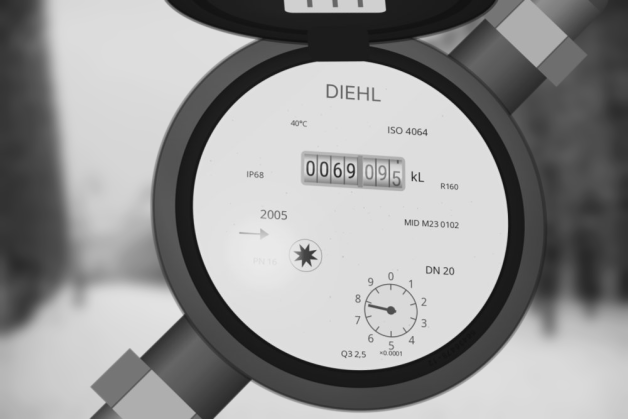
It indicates 69.0947,kL
